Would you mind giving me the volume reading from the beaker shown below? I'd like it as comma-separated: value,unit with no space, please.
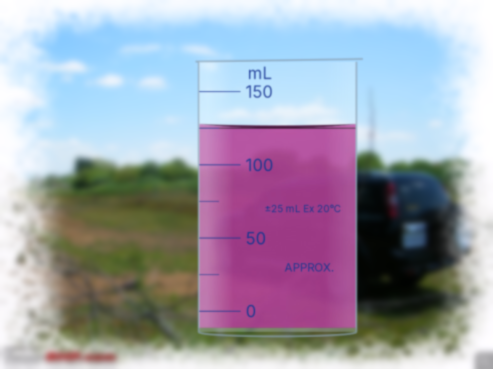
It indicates 125,mL
